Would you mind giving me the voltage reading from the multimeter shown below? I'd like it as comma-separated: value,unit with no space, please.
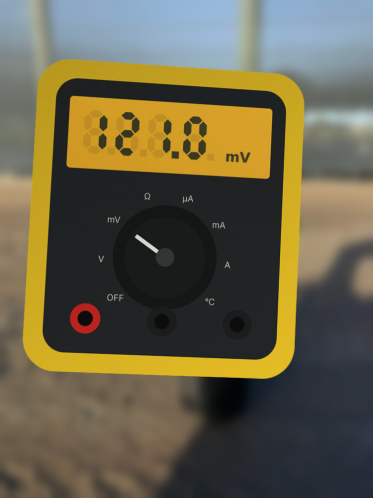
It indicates 121.0,mV
